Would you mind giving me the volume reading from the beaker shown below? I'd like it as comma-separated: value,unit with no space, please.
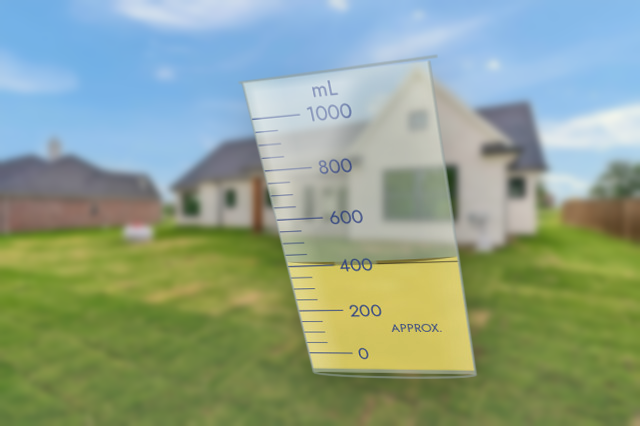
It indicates 400,mL
